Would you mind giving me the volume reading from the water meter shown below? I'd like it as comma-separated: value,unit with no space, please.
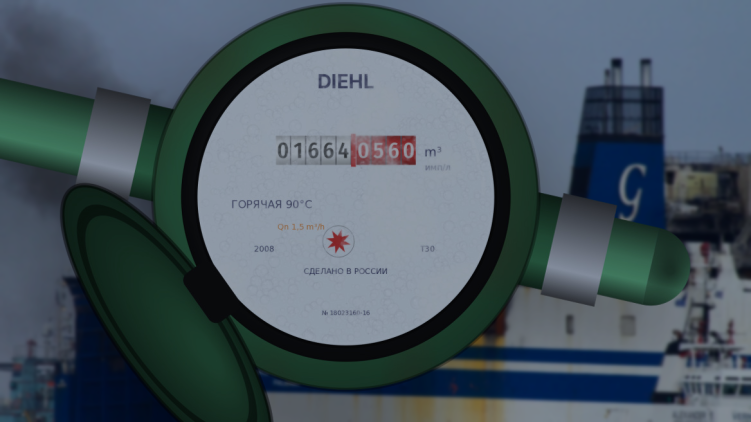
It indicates 1664.0560,m³
